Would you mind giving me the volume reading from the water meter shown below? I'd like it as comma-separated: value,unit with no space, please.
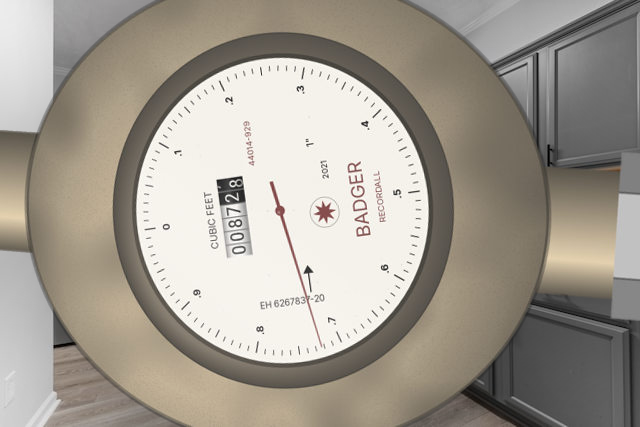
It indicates 8727.72,ft³
